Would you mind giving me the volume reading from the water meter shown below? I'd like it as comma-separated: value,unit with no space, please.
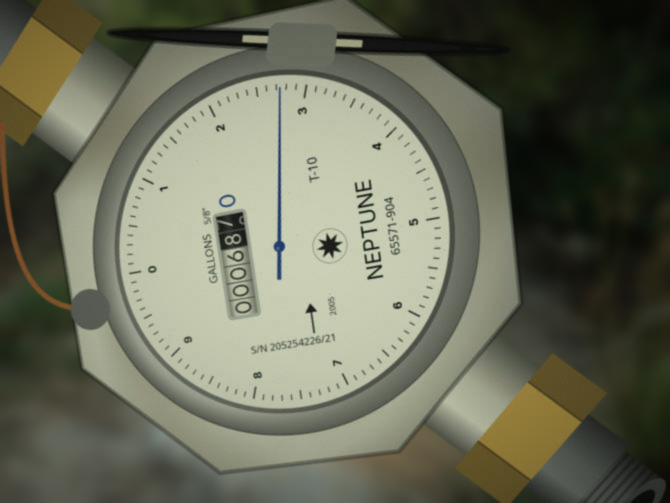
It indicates 6872.7,gal
